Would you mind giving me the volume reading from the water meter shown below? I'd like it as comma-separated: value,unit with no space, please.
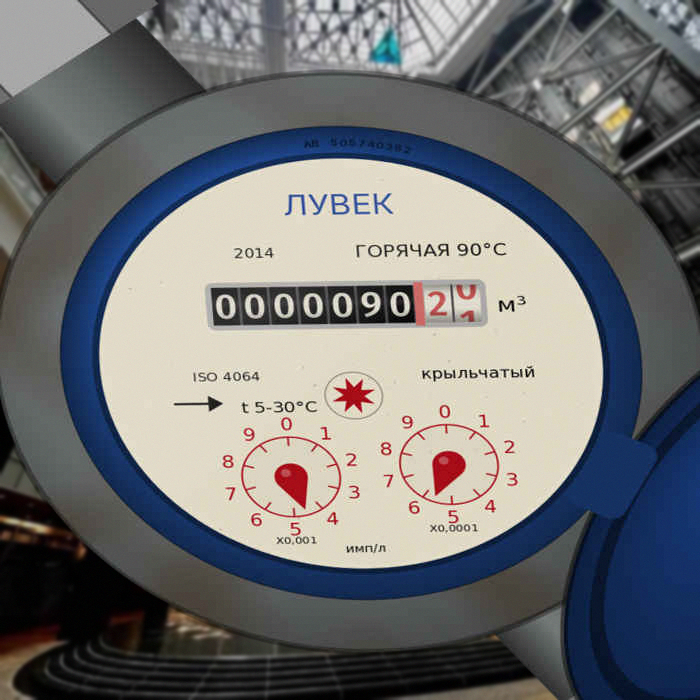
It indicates 90.2045,m³
